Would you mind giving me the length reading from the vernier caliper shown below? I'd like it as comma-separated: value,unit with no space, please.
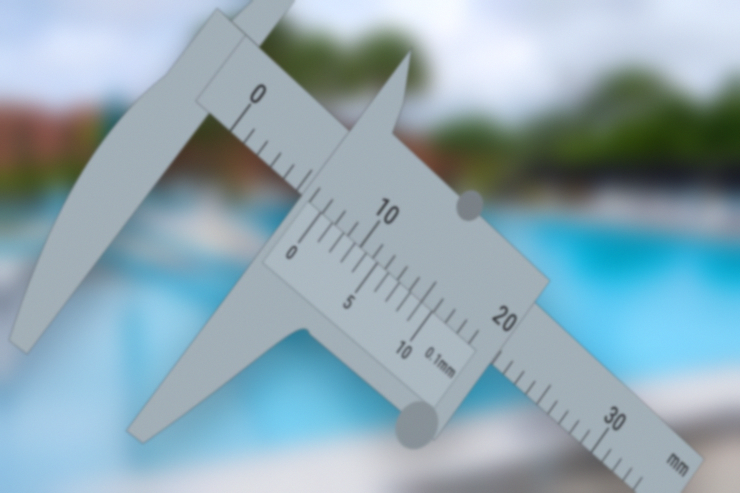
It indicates 6.9,mm
